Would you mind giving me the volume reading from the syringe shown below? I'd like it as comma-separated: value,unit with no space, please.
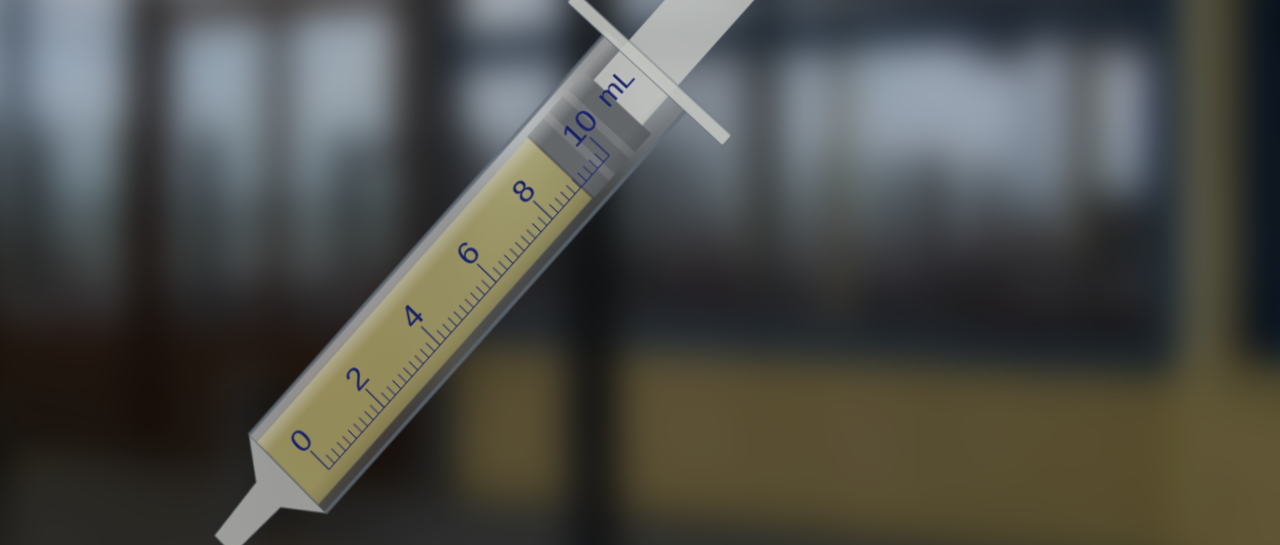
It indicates 9,mL
